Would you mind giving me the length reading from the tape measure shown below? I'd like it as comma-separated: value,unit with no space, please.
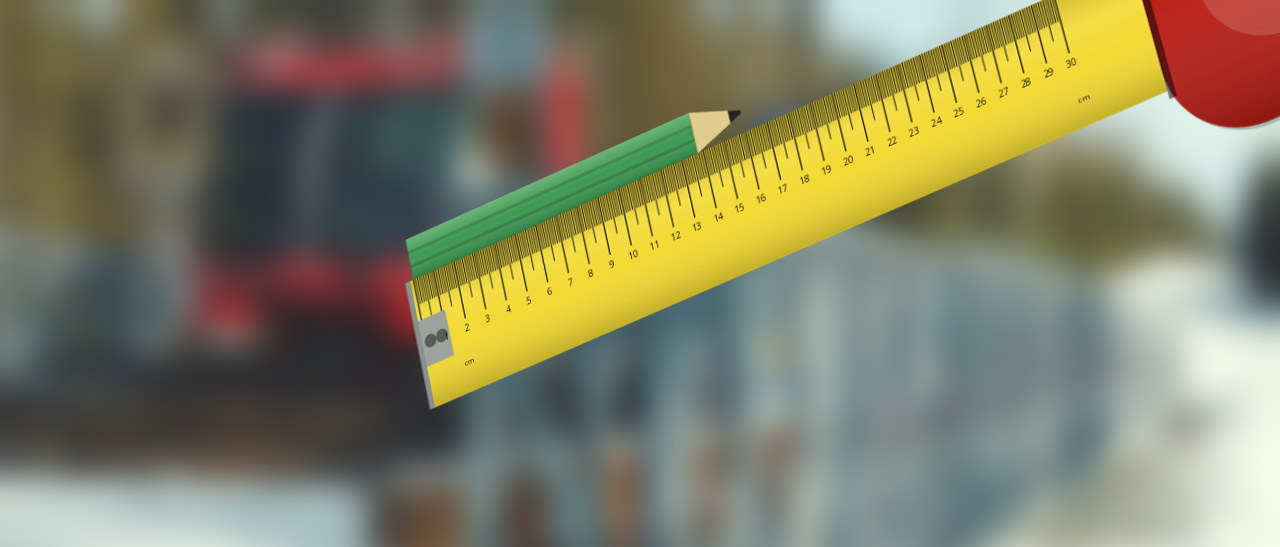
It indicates 16,cm
